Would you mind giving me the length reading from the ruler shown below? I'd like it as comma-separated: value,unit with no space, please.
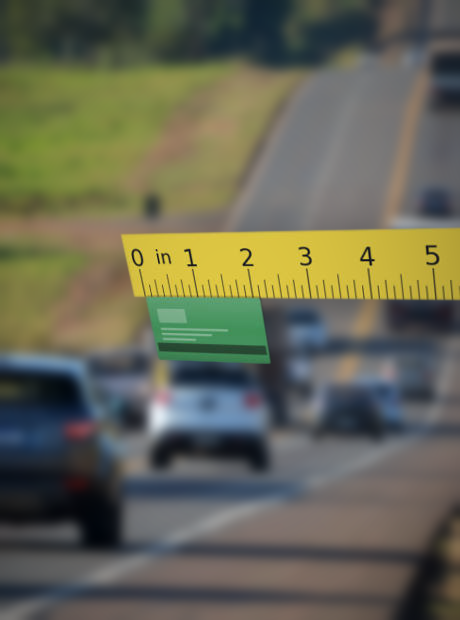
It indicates 2.125,in
